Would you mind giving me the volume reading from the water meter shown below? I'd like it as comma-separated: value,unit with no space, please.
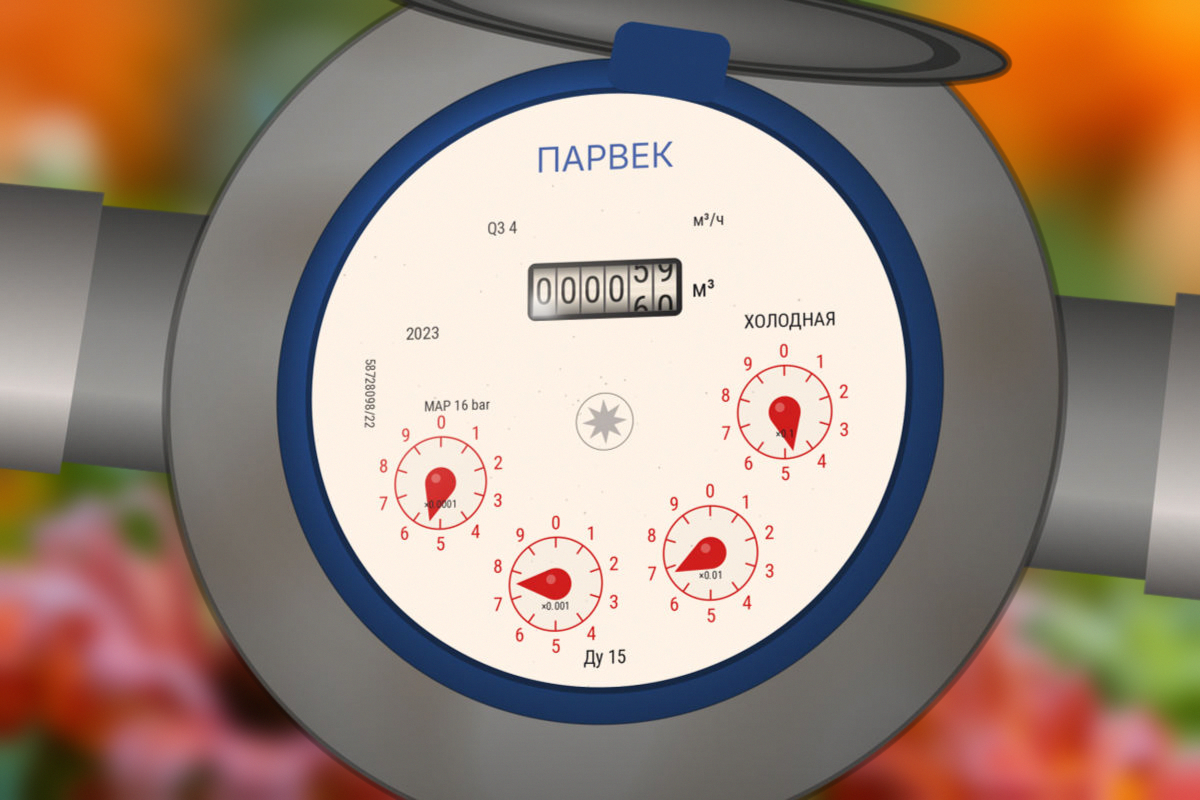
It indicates 59.4675,m³
